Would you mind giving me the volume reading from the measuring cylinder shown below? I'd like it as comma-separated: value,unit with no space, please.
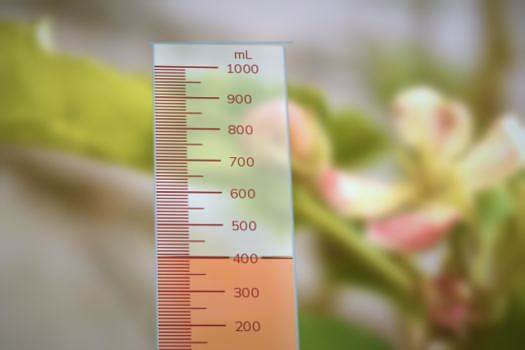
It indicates 400,mL
